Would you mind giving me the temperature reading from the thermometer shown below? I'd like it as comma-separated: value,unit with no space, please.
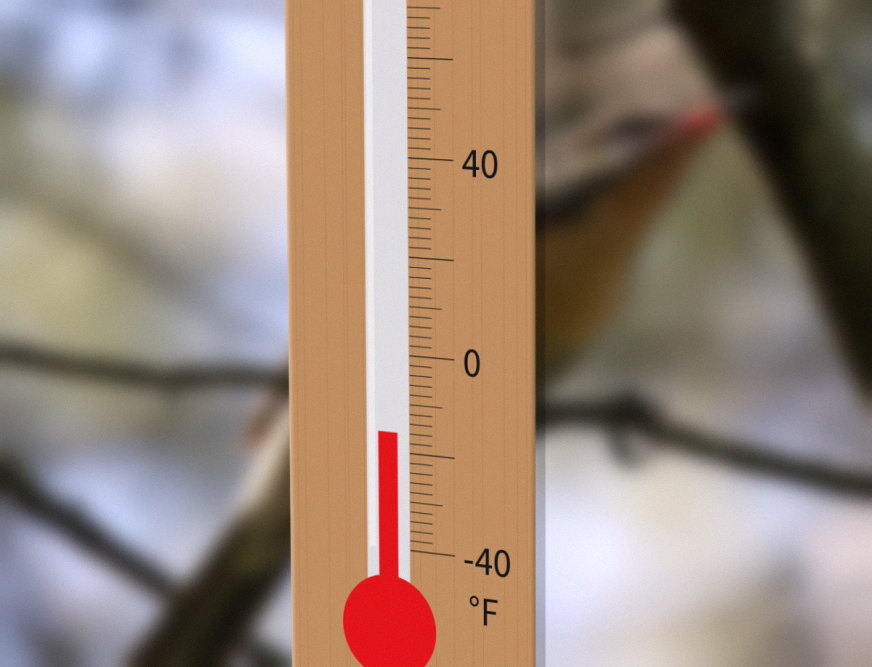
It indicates -16,°F
